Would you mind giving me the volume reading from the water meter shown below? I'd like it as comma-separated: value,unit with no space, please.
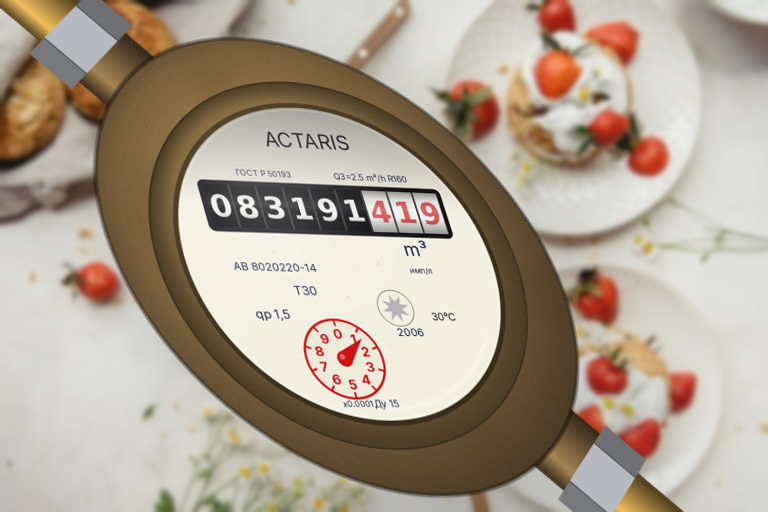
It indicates 83191.4191,m³
